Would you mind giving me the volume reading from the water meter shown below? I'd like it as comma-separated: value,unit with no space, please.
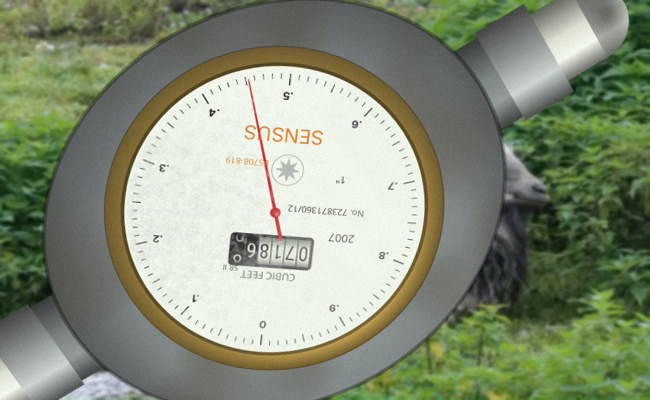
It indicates 71868.45,ft³
